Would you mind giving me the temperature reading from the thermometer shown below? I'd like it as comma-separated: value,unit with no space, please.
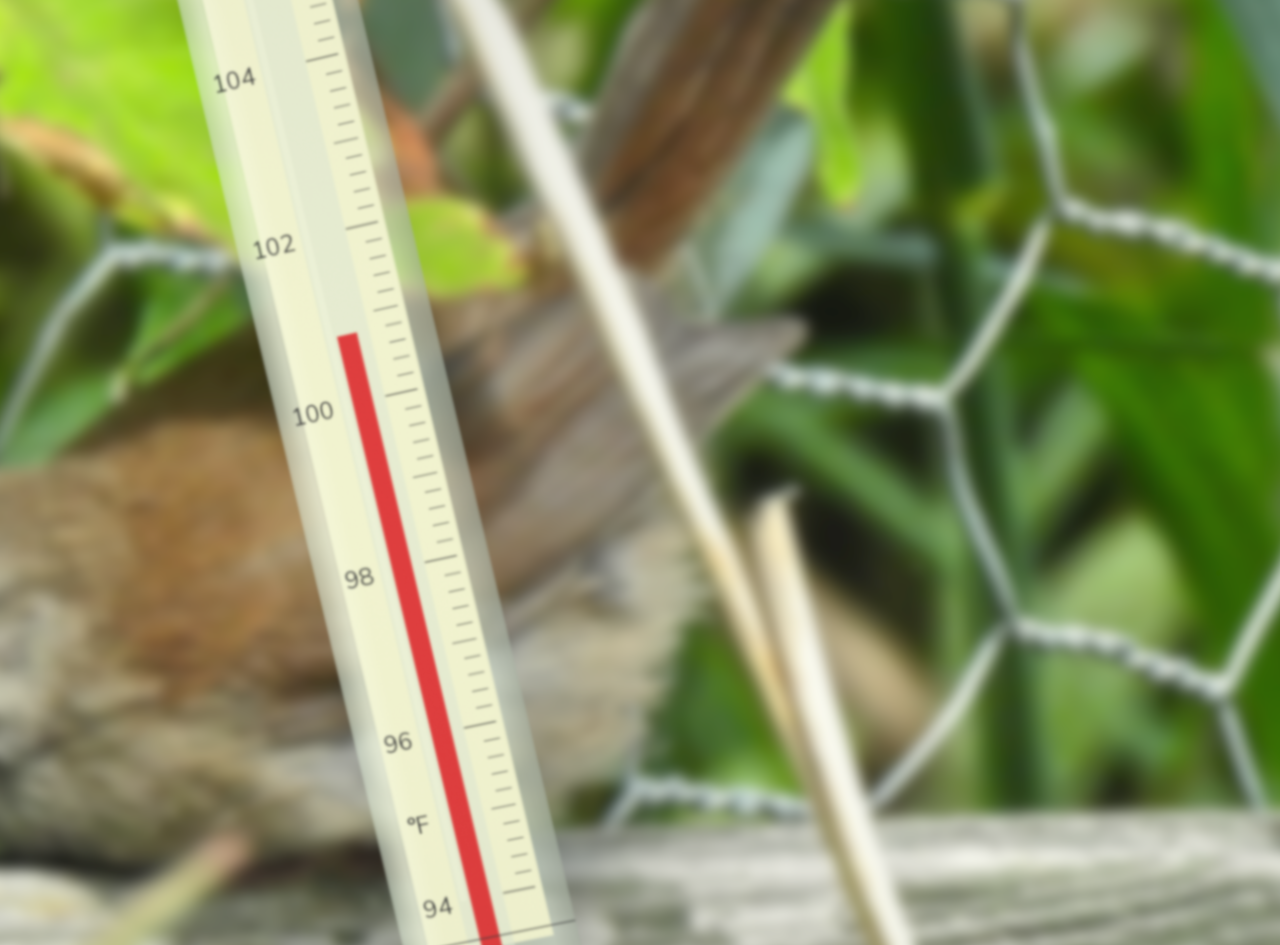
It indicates 100.8,°F
